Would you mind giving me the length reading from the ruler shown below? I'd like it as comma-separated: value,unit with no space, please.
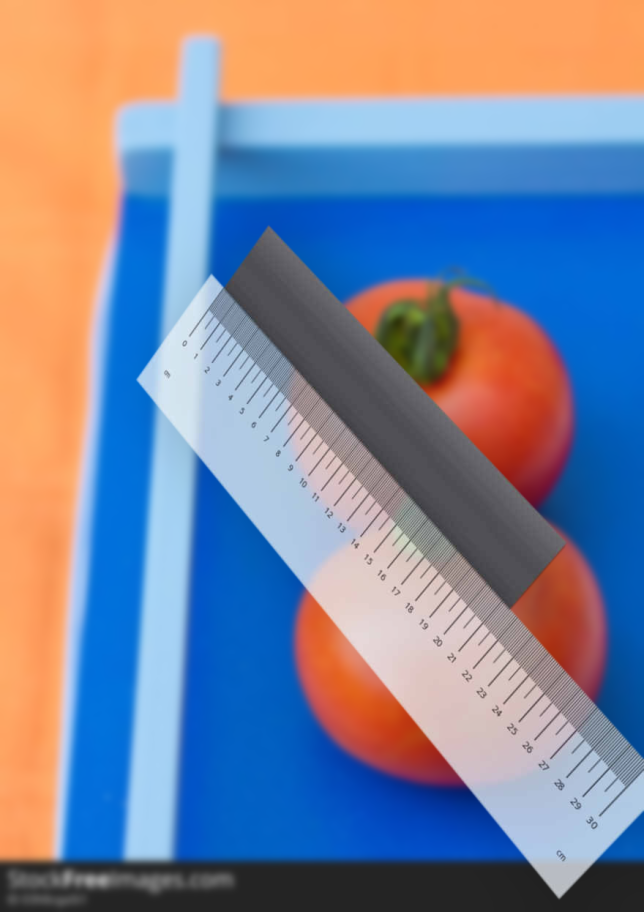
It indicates 21.5,cm
